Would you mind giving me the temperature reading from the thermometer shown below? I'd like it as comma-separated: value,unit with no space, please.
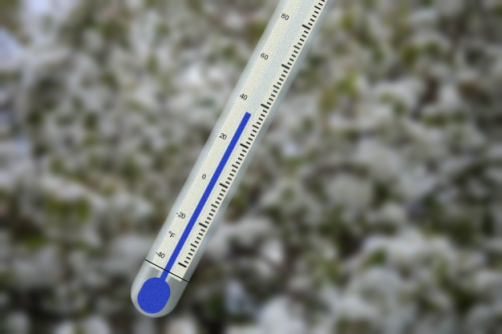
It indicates 34,°F
